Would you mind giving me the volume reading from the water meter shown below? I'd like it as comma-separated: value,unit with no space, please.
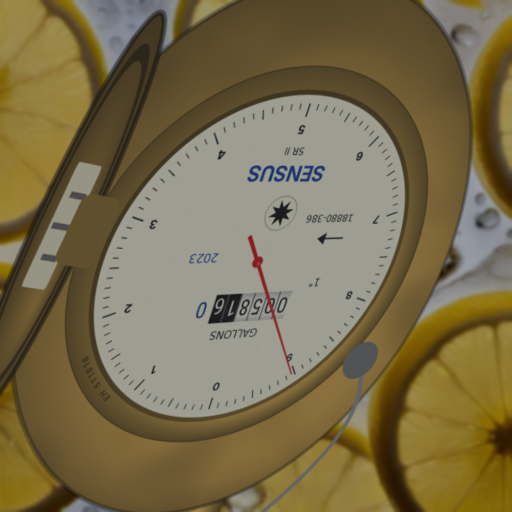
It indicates 58159.0,gal
